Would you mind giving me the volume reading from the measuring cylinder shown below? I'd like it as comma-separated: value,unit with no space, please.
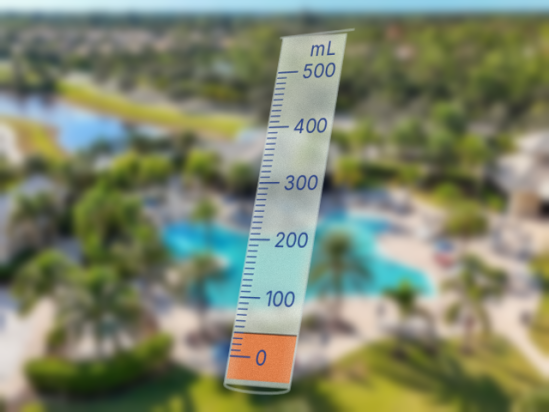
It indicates 40,mL
